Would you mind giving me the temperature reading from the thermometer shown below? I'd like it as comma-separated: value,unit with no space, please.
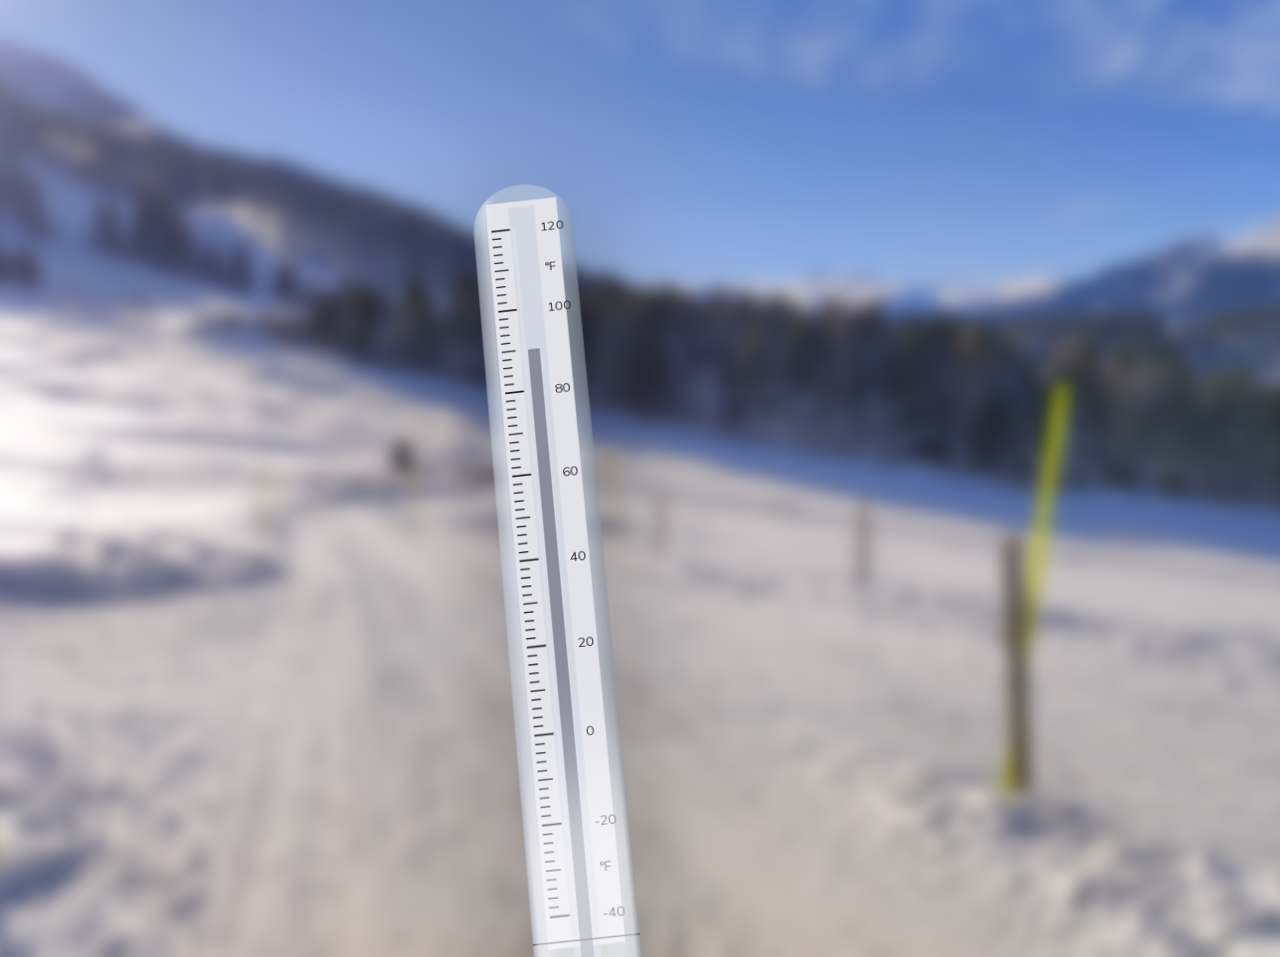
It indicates 90,°F
